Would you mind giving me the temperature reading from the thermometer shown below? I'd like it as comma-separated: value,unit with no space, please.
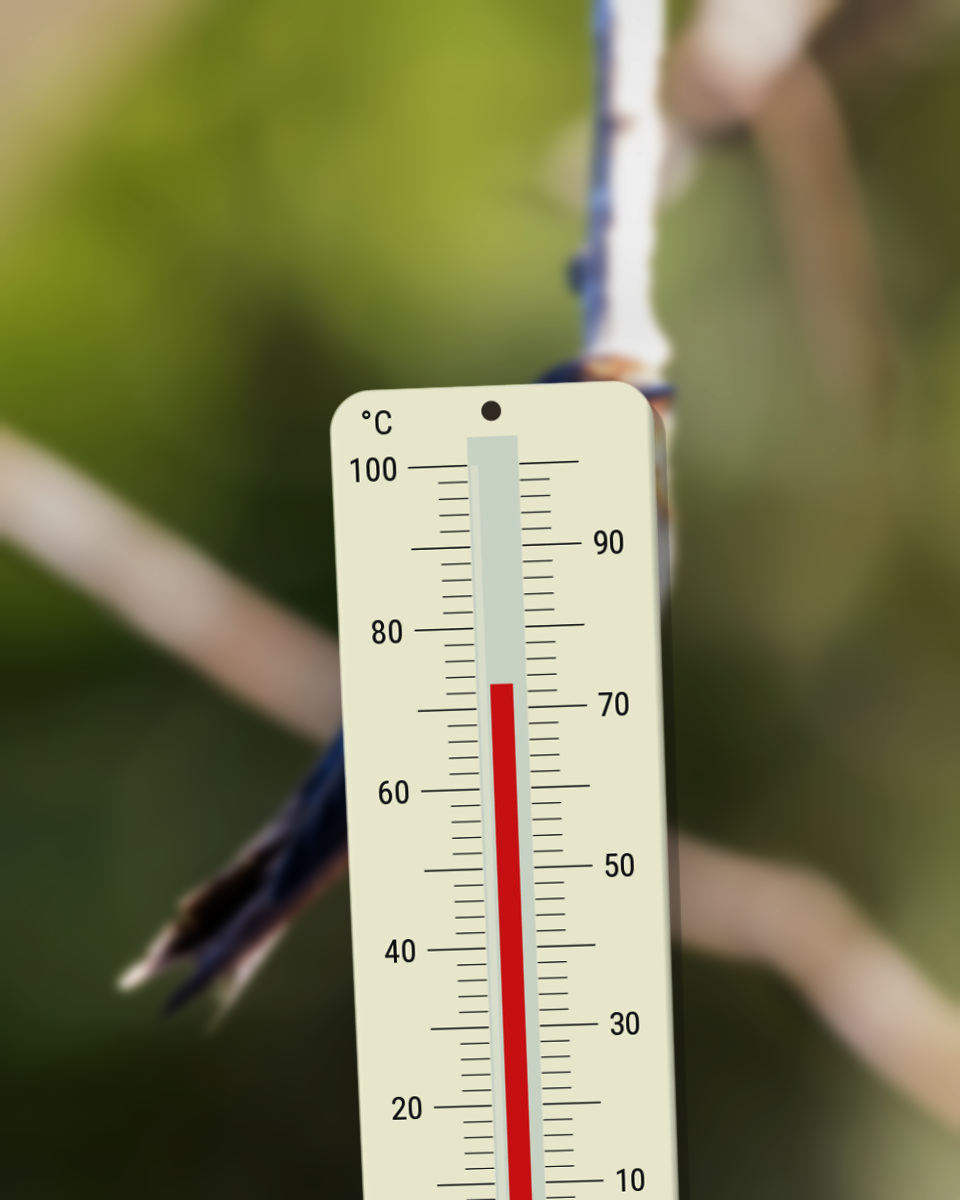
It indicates 73,°C
